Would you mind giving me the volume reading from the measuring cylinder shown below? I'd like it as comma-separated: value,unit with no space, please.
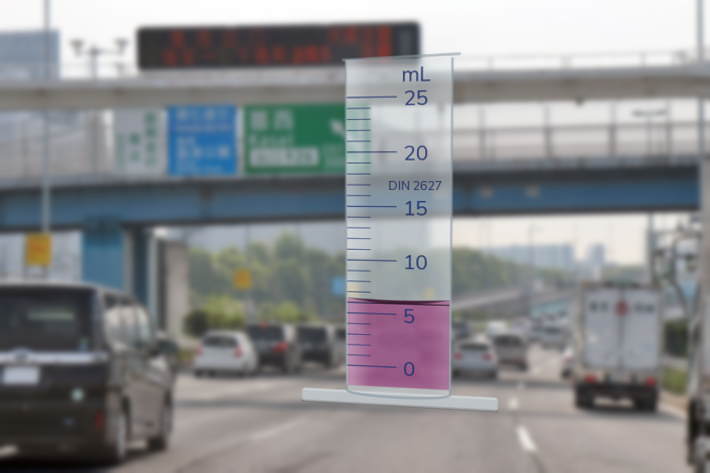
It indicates 6,mL
